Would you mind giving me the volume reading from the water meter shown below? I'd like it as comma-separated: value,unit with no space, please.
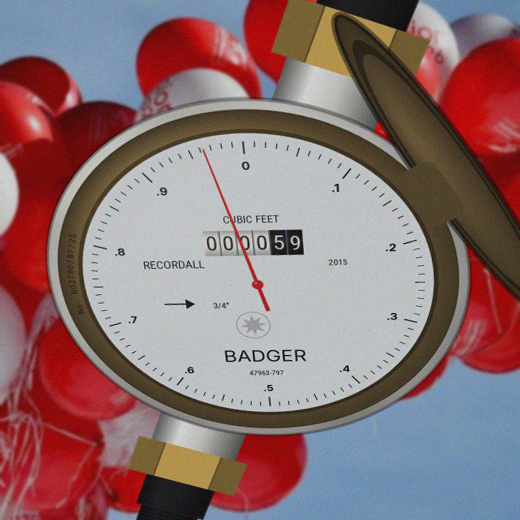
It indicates 58.96,ft³
